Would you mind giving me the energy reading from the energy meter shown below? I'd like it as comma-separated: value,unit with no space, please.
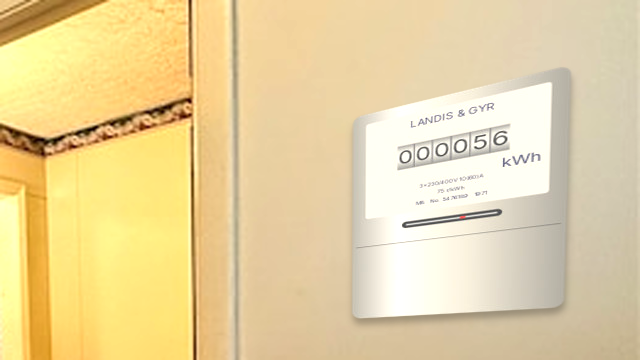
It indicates 56,kWh
